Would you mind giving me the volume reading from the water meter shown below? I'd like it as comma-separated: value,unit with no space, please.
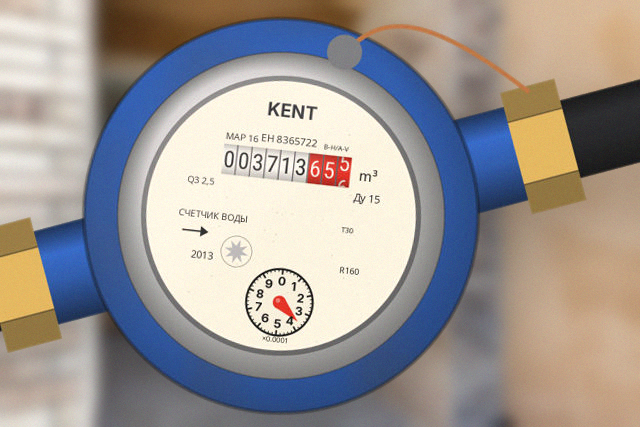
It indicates 3713.6553,m³
